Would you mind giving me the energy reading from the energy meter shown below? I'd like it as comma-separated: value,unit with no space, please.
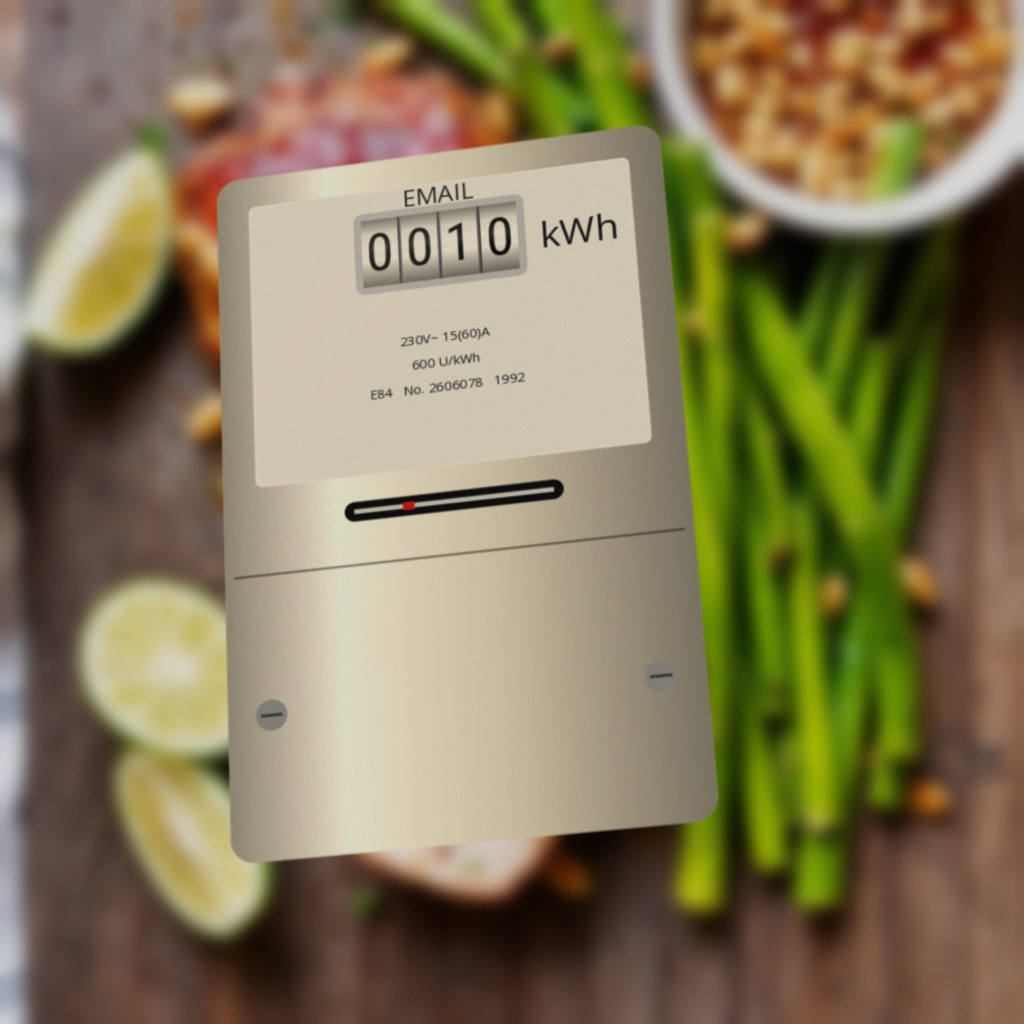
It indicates 10,kWh
